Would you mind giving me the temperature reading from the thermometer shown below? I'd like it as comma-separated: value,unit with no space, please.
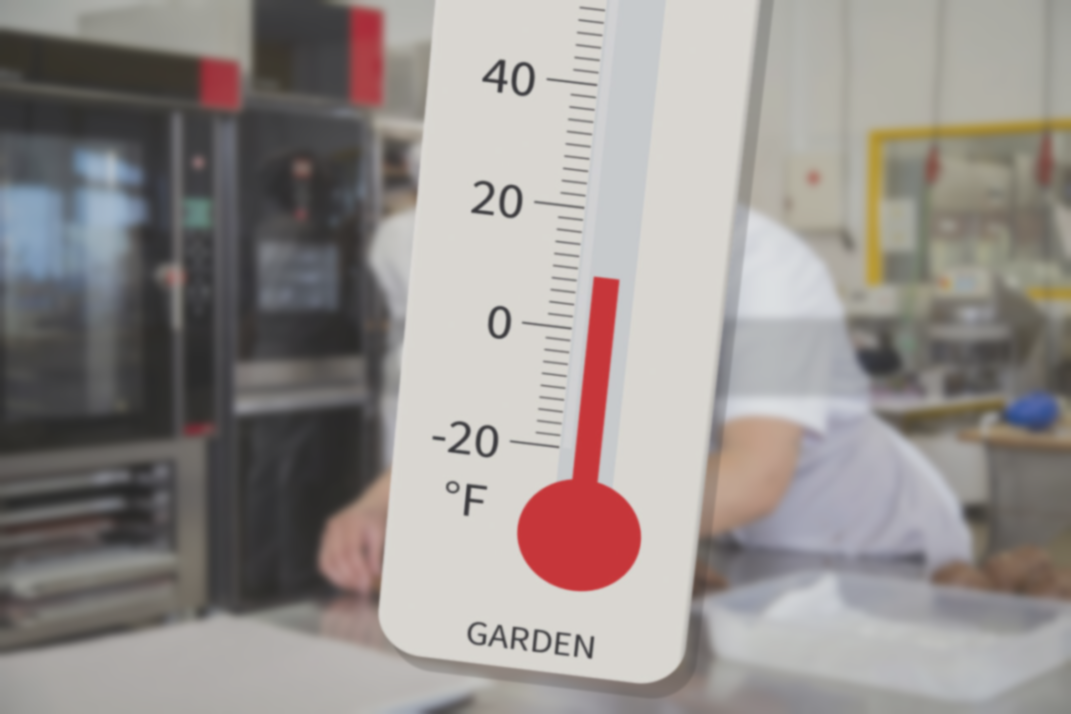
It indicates 9,°F
